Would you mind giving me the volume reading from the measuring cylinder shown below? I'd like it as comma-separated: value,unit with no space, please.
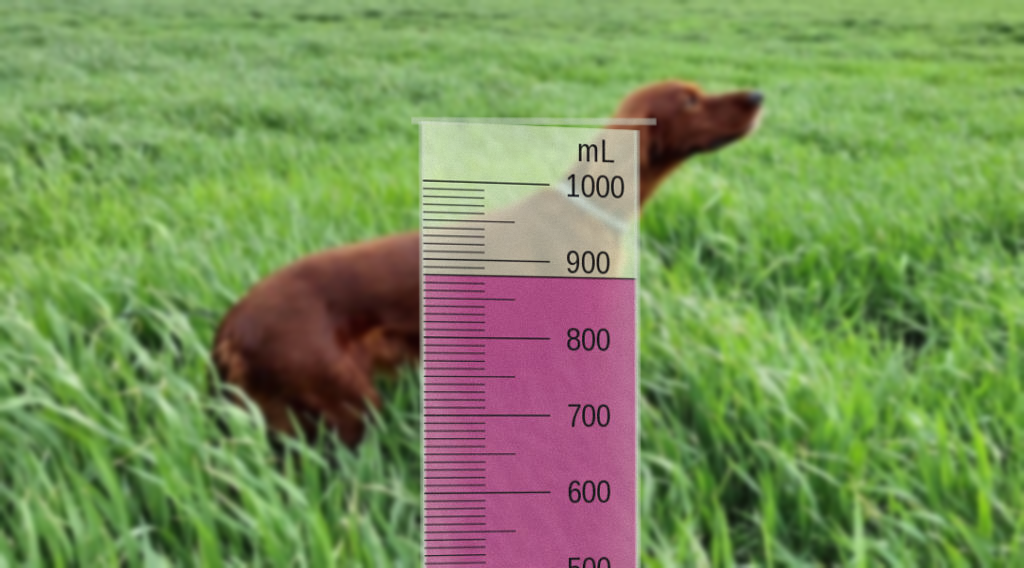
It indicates 880,mL
